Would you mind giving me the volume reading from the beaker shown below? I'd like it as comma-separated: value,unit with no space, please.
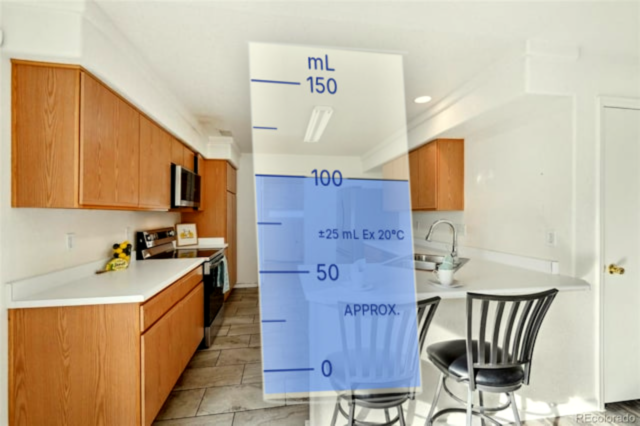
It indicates 100,mL
